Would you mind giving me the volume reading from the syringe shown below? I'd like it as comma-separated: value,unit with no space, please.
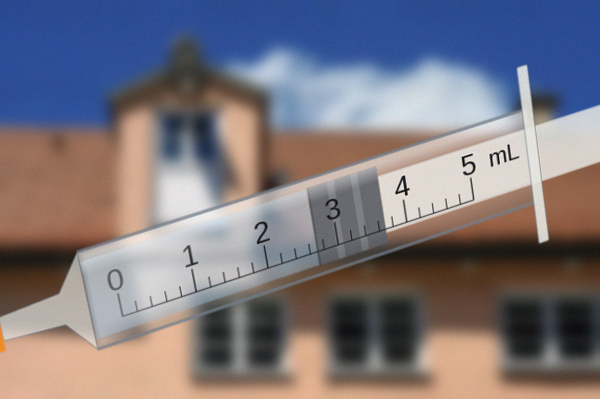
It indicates 2.7,mL
